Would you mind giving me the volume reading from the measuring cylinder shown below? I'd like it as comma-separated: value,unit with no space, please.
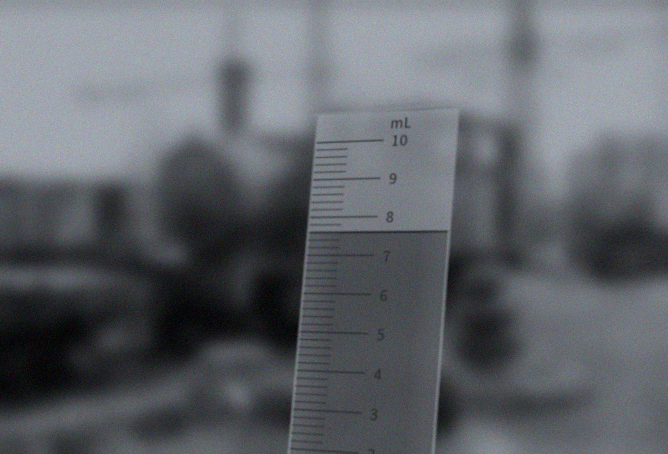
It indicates 7.6,mL
